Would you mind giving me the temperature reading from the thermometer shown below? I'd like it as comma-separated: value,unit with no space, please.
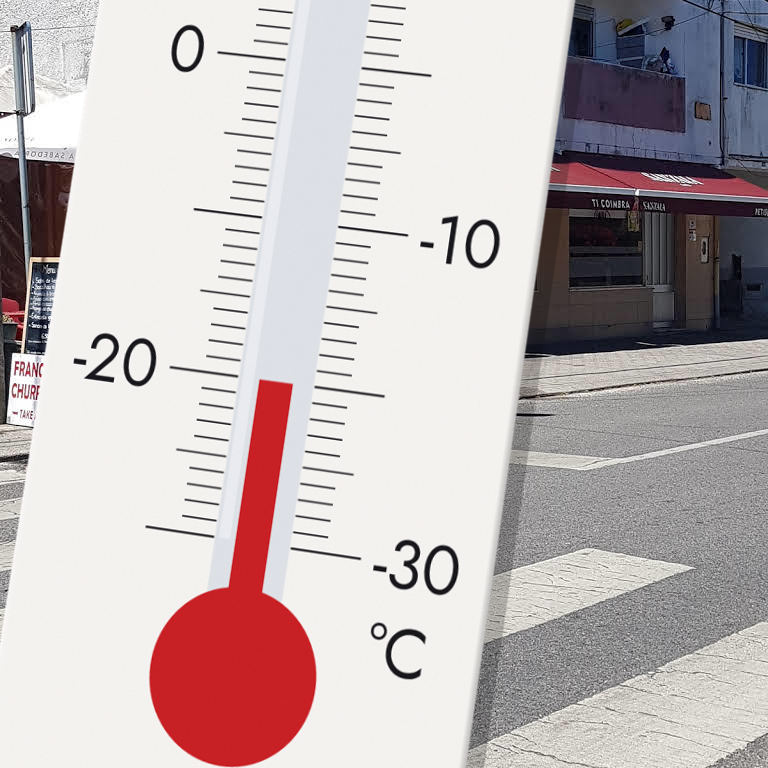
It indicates -20,°C
